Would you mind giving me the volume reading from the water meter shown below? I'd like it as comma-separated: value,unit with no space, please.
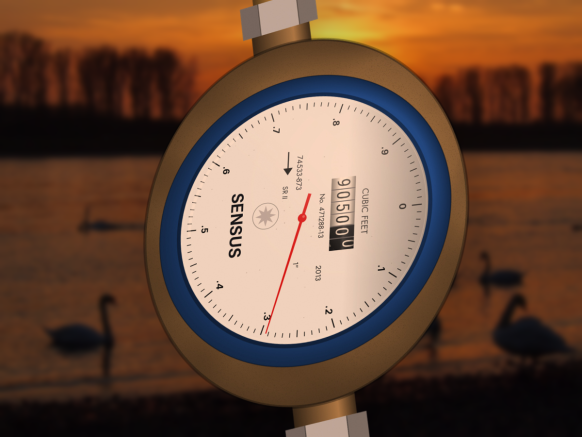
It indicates 905000.29,ft³
